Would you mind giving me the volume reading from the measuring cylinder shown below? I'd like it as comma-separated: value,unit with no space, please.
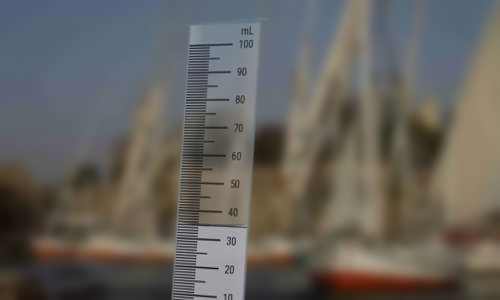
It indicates 35,mL
